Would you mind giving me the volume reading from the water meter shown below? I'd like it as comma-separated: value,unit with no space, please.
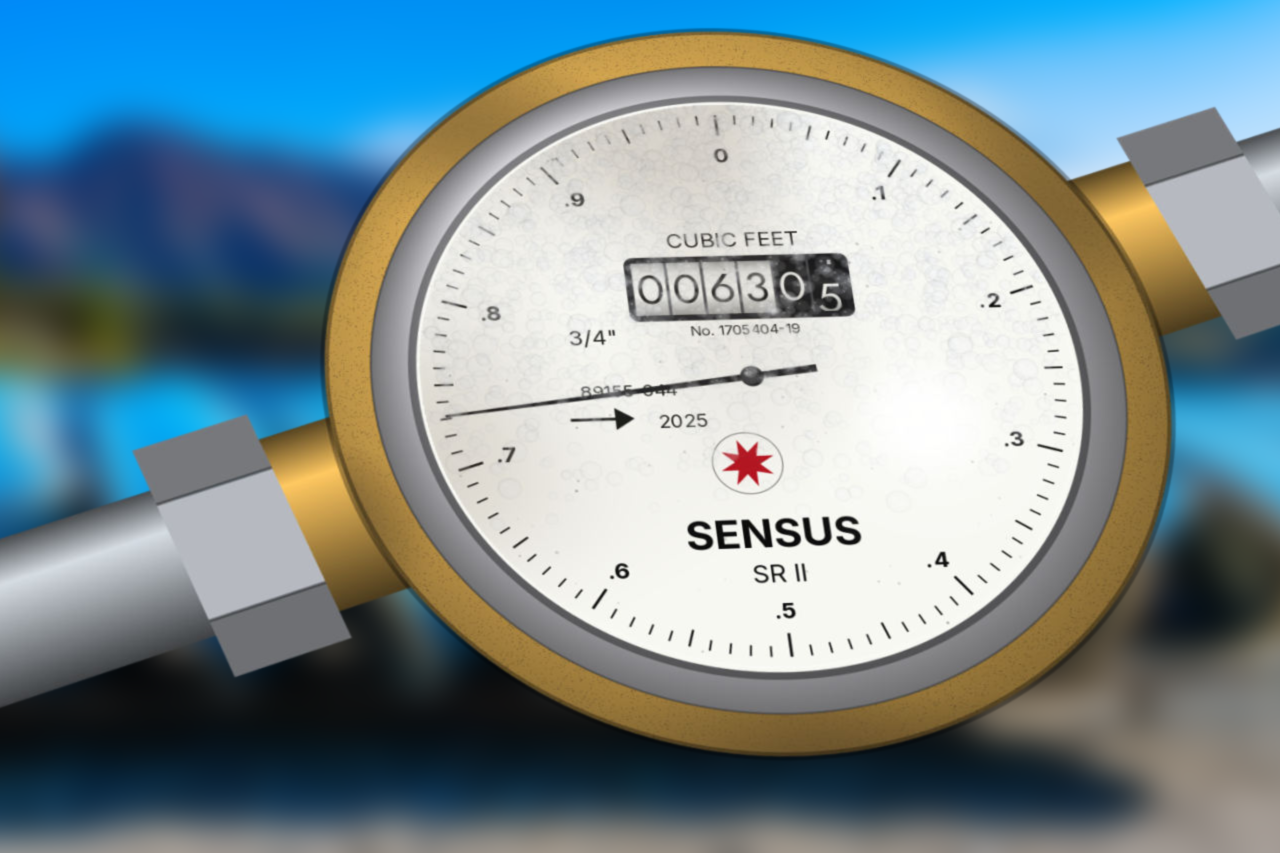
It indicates 6304.73,ft³
